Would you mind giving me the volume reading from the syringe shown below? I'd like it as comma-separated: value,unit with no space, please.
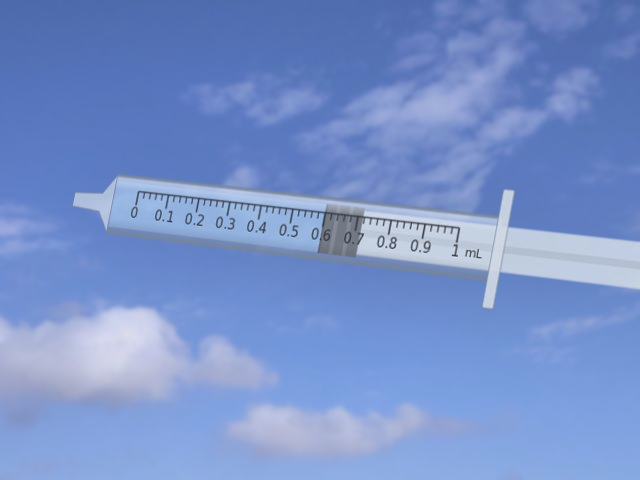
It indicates 0.6,mL
